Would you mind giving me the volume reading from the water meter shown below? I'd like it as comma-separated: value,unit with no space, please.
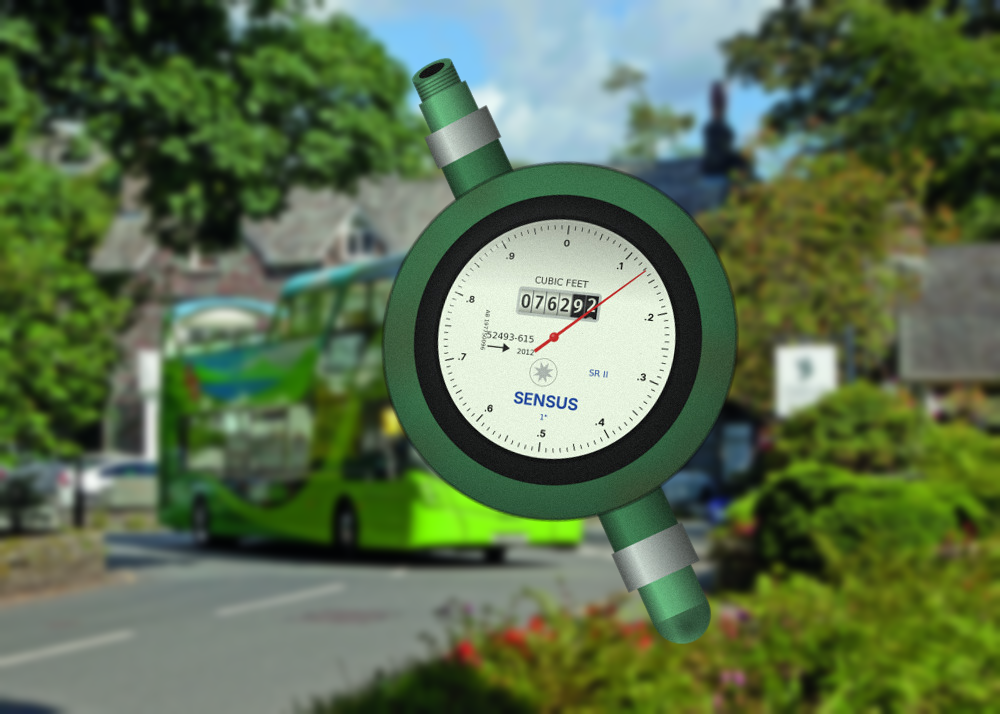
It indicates 76292.13,ft³
